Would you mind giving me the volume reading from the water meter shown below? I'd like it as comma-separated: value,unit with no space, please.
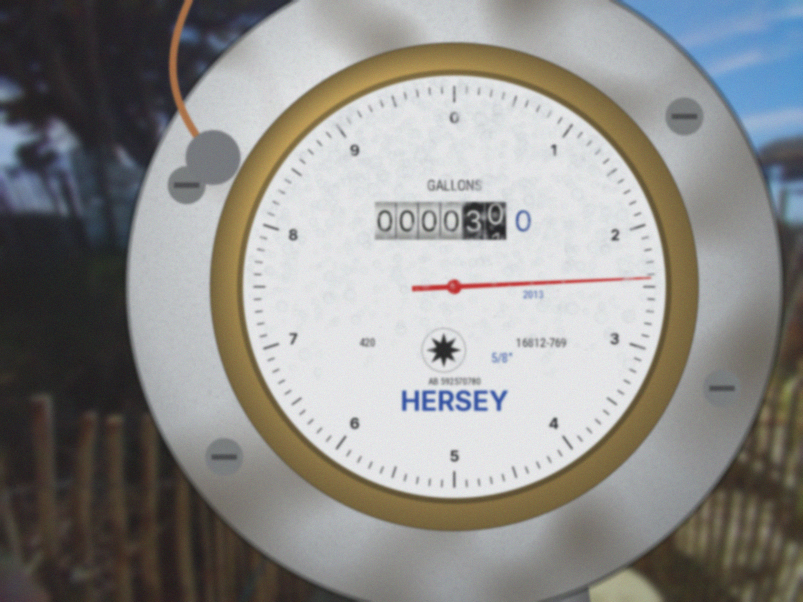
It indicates 302.4,gal
